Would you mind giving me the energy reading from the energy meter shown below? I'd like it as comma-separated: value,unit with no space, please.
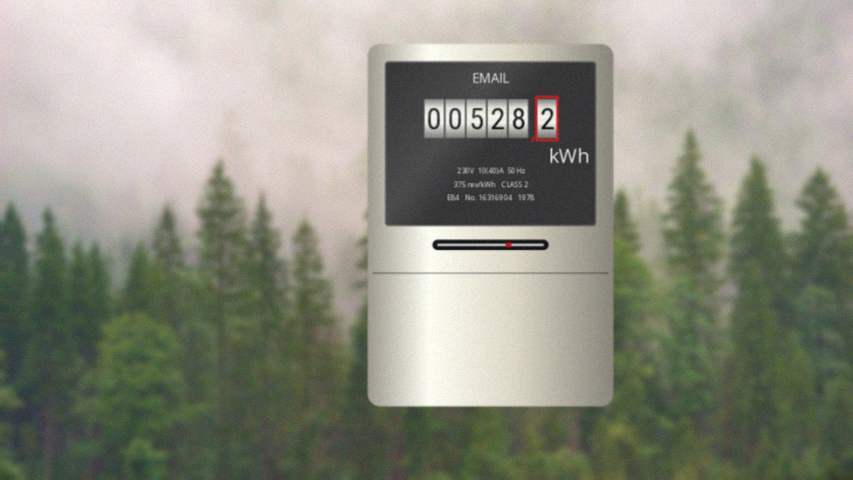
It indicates 528.2,kWh
